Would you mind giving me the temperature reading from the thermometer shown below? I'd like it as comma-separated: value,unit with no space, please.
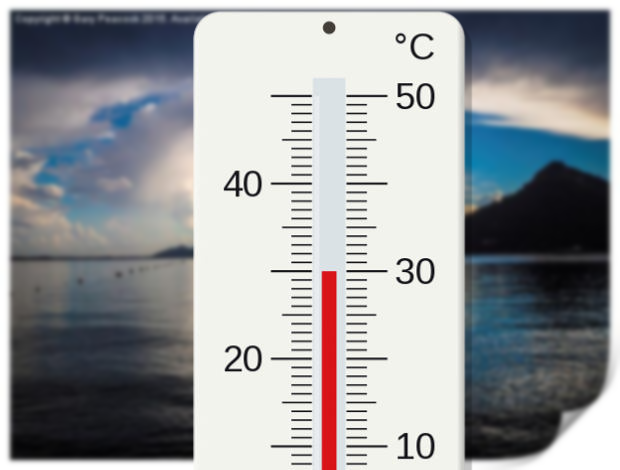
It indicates 30,°C
